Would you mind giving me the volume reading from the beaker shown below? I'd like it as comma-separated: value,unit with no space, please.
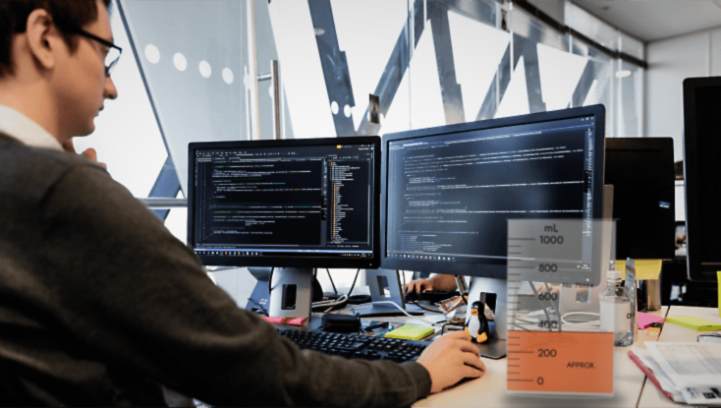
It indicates 350,mL
